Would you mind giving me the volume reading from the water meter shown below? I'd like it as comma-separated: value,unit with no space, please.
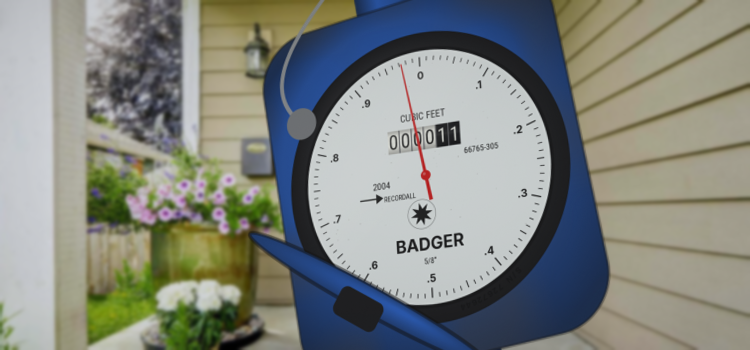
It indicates 10.97,ft³
